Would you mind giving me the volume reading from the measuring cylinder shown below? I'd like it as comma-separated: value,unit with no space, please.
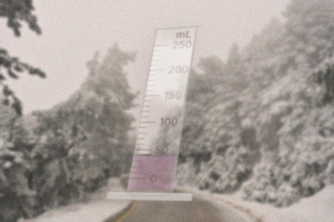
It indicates 40,mL
